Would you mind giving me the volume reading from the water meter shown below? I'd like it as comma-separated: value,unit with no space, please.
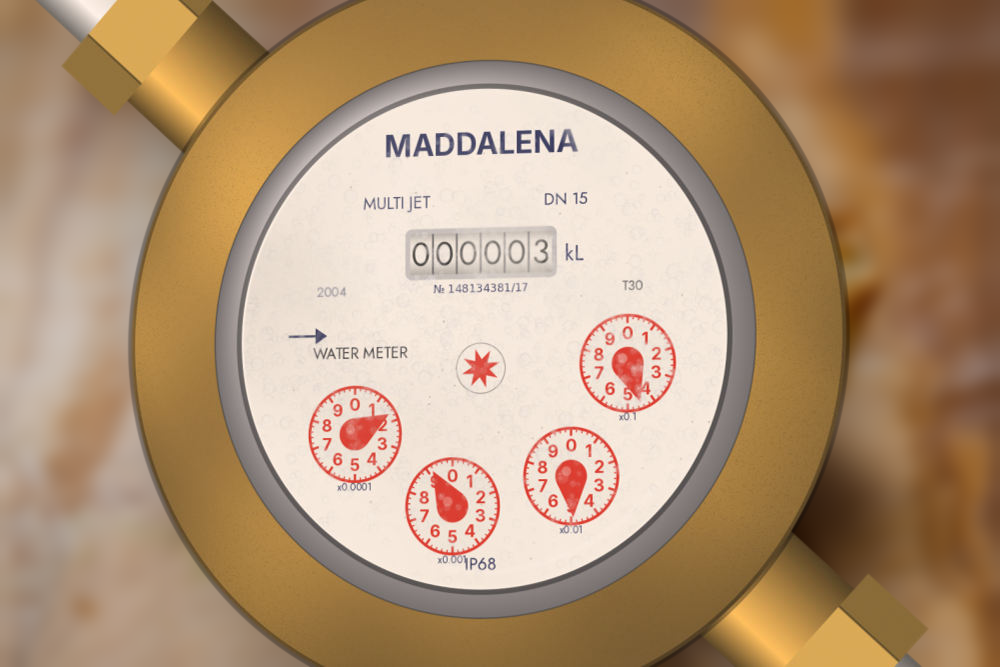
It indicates 3.4491,kL
